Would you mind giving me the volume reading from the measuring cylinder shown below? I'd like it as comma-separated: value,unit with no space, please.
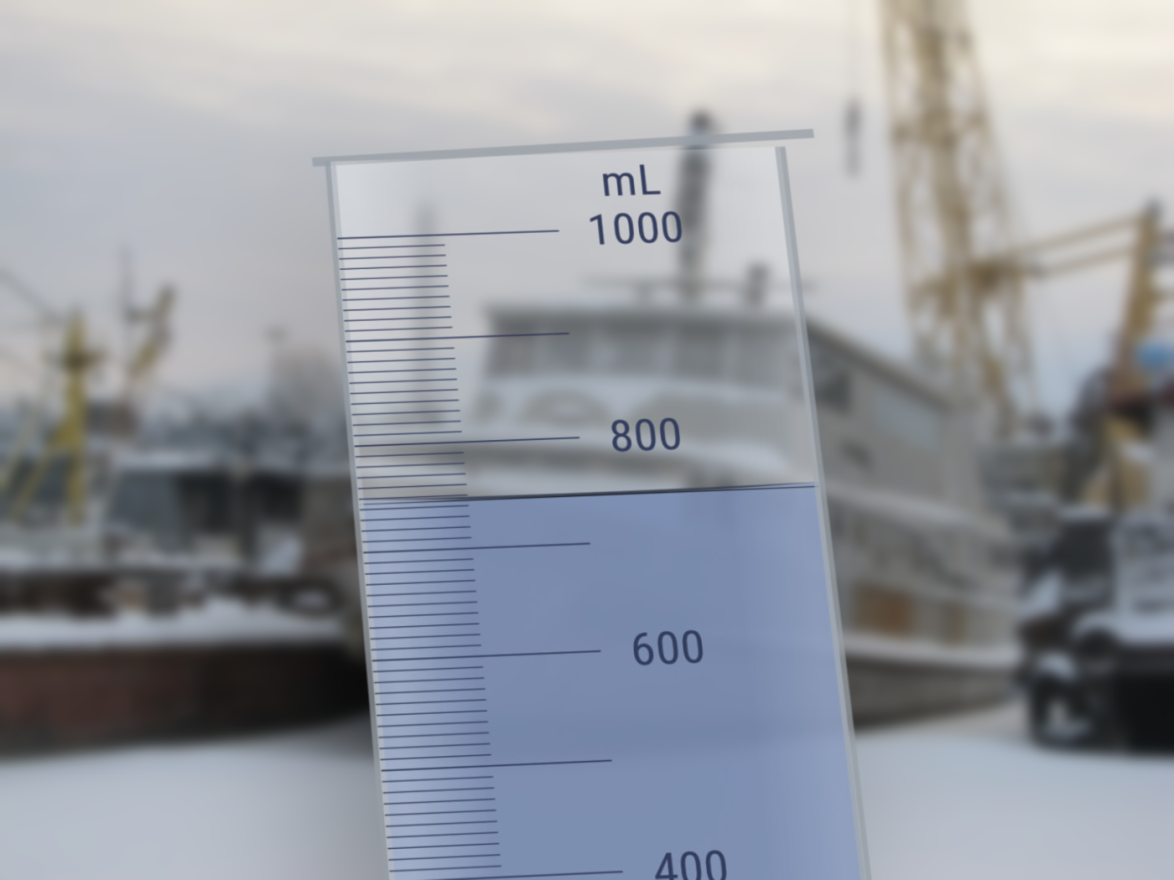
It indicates 745,mL
